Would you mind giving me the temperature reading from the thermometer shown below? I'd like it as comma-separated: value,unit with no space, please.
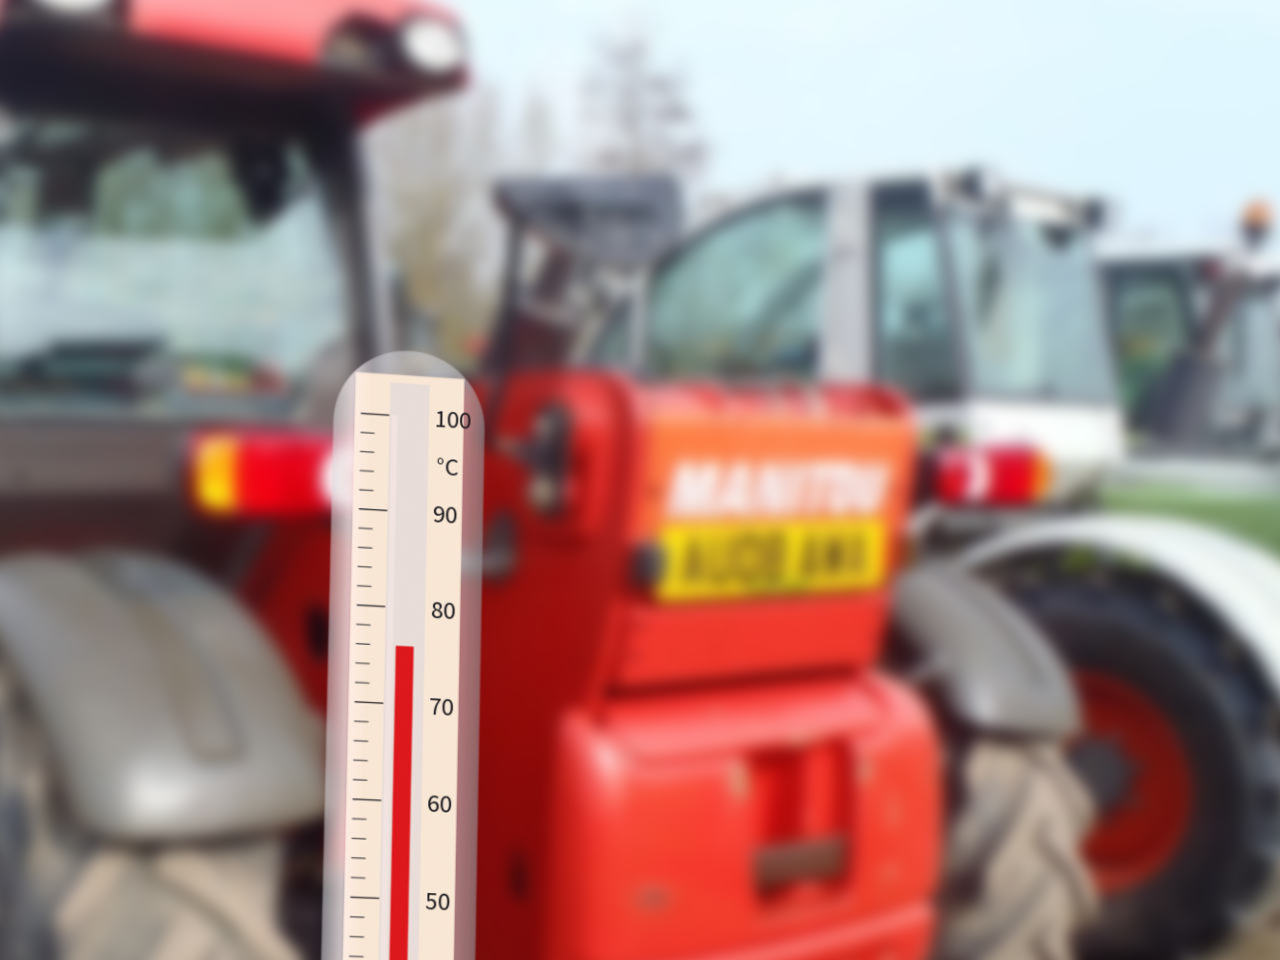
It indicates 76,°C
